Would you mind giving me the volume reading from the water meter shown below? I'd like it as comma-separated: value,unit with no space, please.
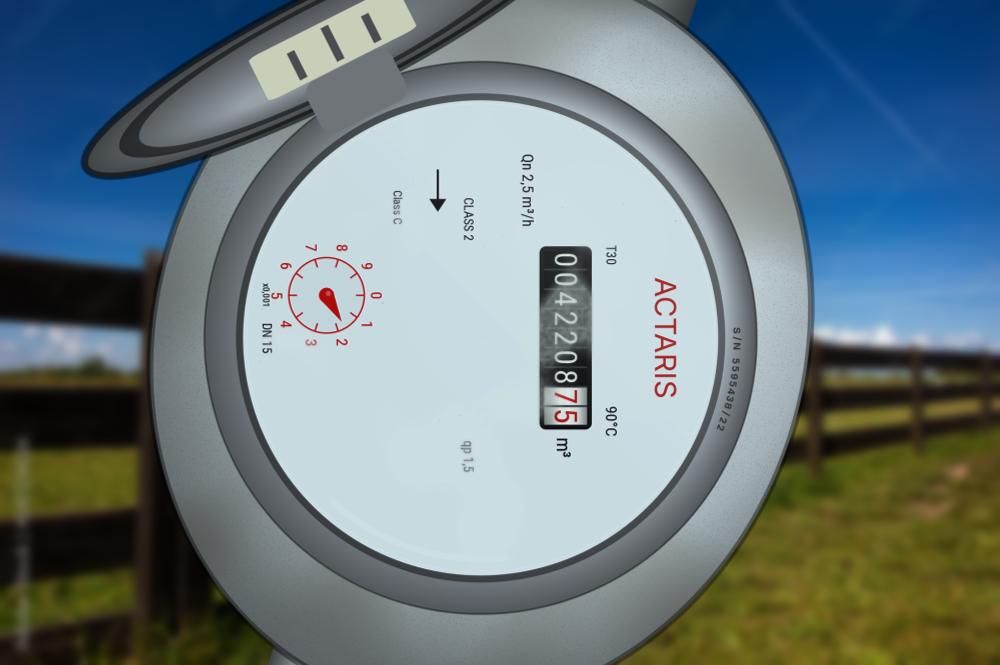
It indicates 42208.751,m³
